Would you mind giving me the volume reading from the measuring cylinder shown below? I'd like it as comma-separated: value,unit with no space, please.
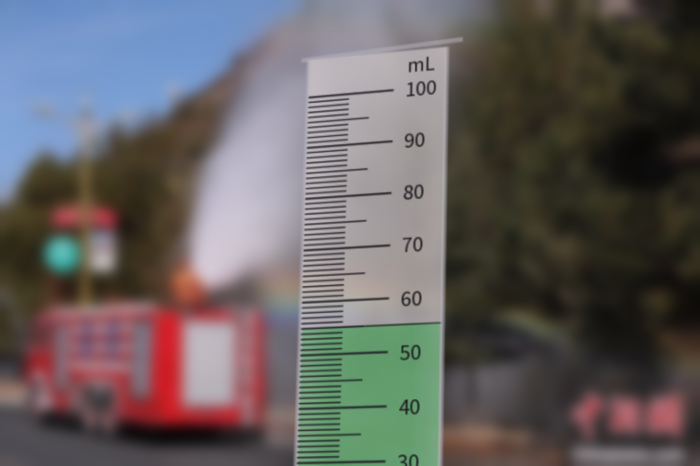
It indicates 55,mL
